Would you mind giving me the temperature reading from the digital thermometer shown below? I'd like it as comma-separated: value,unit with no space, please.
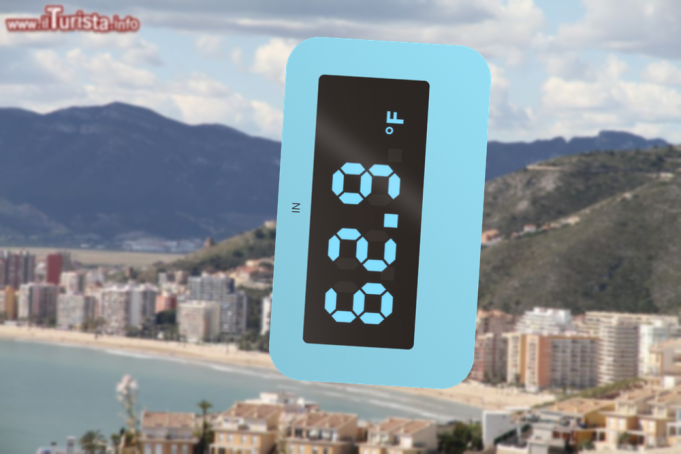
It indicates 62.9,°F
